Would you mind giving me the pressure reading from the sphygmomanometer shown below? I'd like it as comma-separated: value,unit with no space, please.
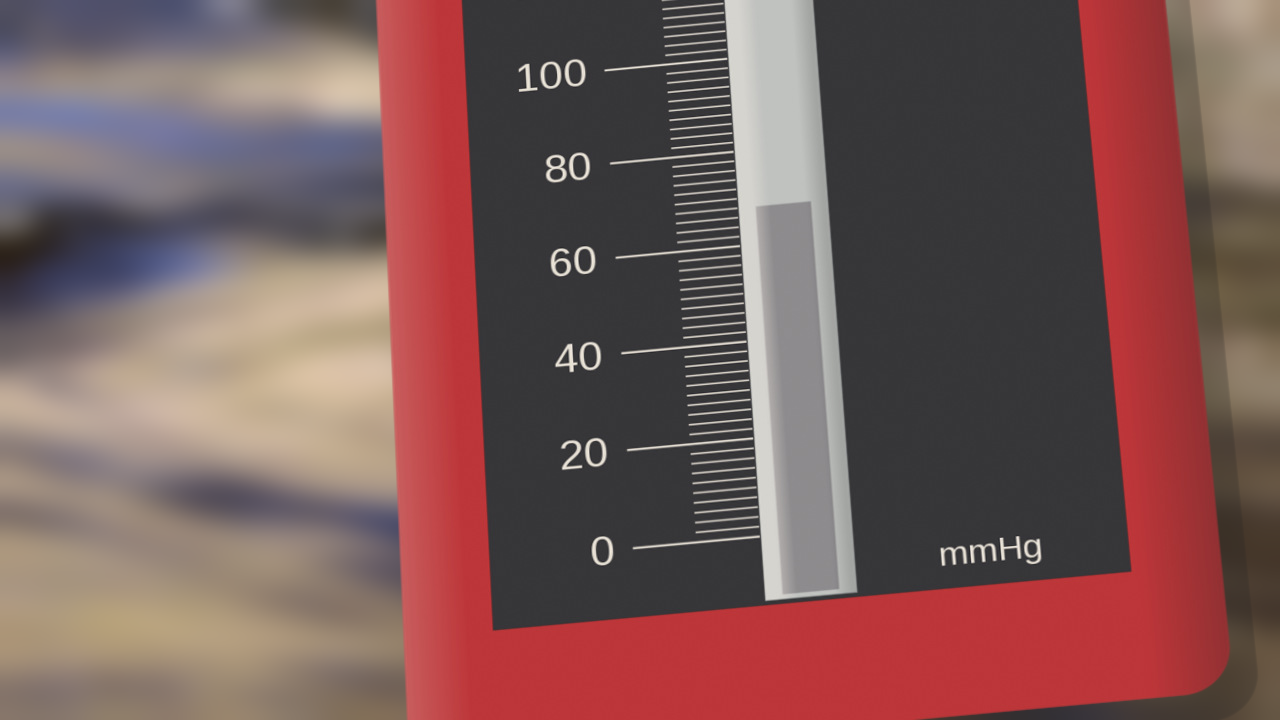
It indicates 68,mmHg
